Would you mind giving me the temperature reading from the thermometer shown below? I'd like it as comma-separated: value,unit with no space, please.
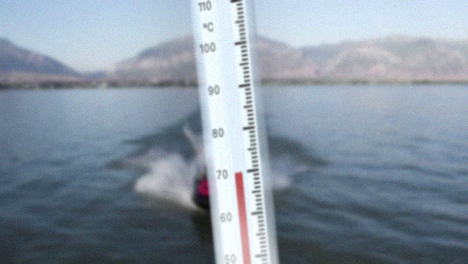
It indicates 70,°C
